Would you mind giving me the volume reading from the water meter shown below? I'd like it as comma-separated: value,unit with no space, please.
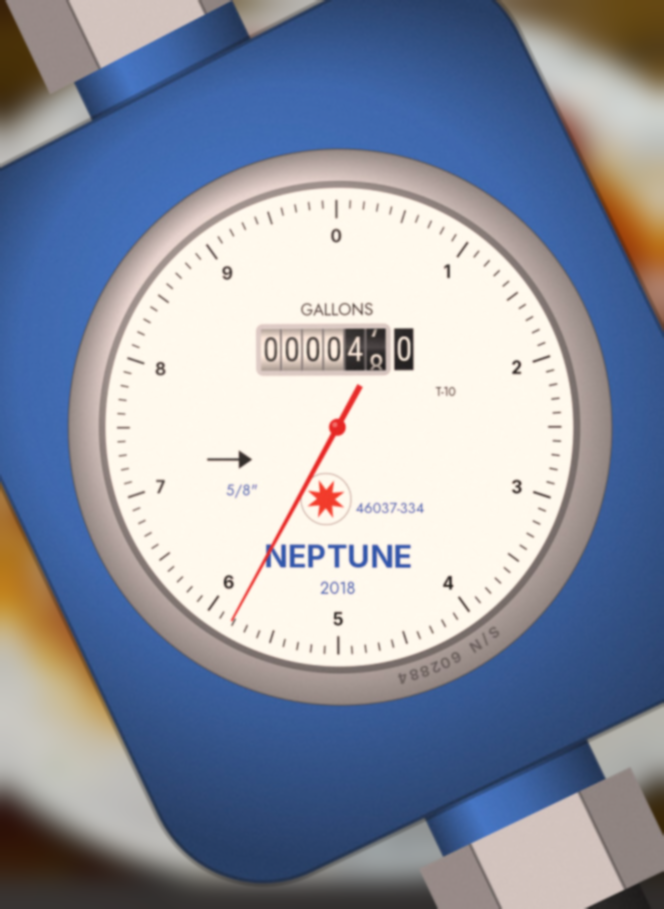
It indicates 475.8,gal
